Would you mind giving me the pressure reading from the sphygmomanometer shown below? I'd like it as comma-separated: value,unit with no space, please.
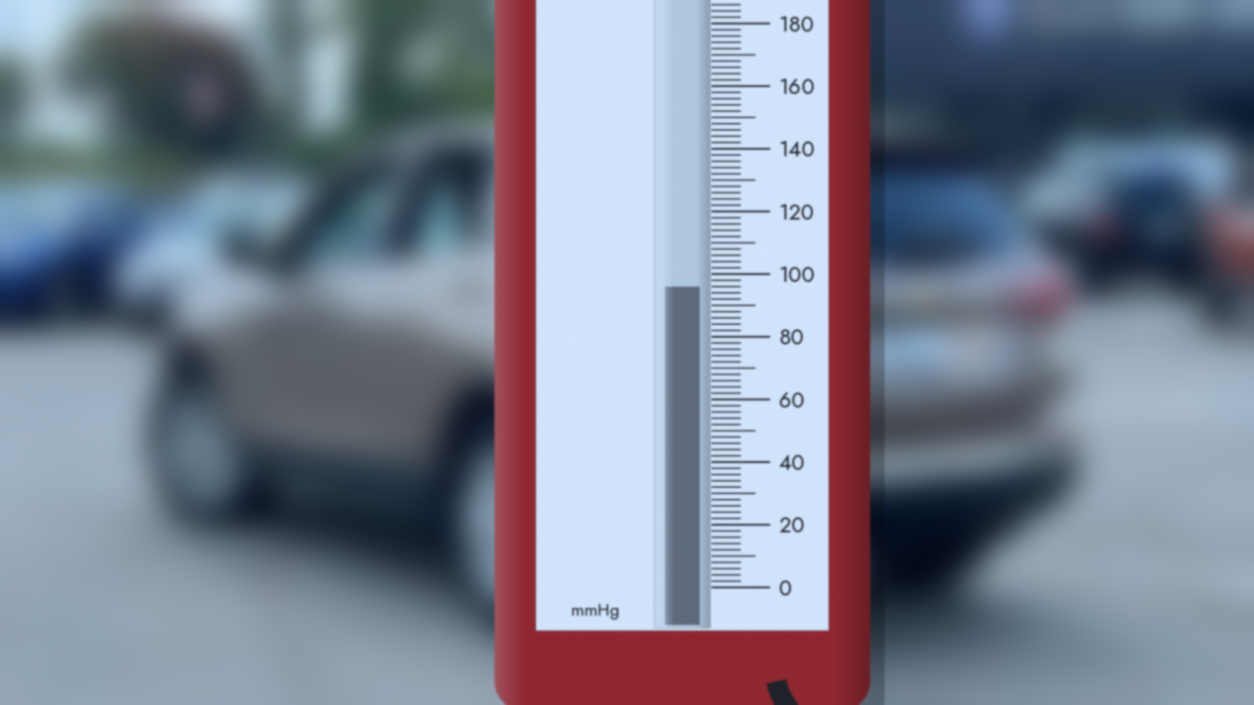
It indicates 96,mmHg
